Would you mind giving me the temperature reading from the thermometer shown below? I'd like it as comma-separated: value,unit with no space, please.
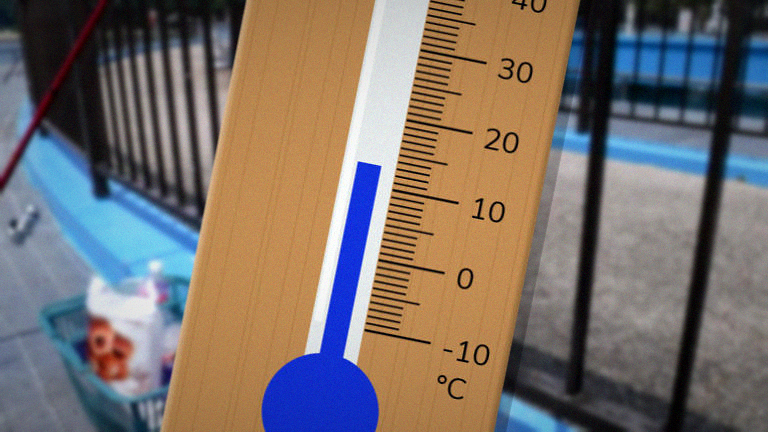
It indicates 13,°C
